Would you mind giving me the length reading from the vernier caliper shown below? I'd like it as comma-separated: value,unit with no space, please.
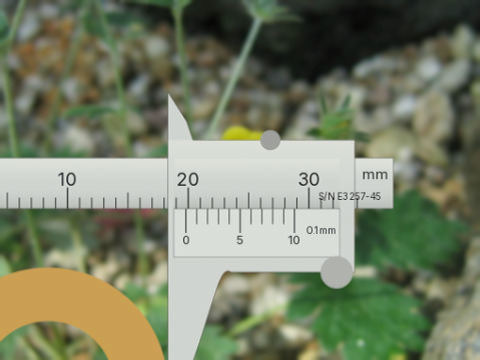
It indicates 19.8,mm
